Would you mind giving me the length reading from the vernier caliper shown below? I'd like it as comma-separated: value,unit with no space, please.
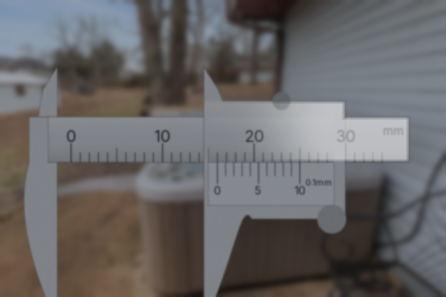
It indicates 16.0,mm
